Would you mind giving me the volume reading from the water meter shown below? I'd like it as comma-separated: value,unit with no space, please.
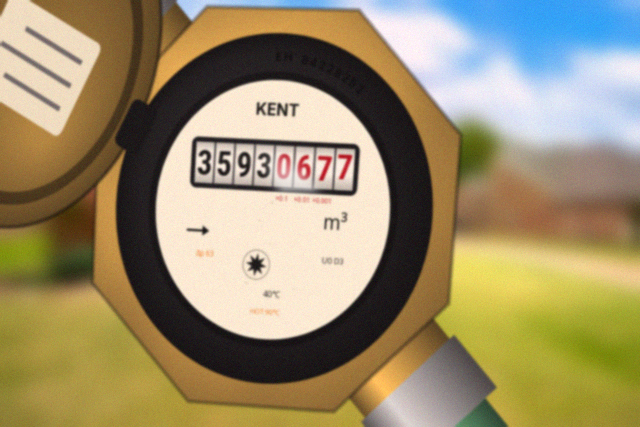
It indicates 3593.0677,m³
